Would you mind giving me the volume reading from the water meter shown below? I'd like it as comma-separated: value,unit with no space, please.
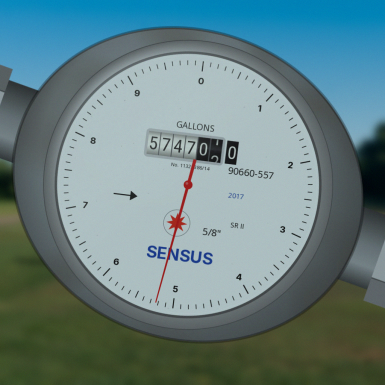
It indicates 5747015.2,gal
